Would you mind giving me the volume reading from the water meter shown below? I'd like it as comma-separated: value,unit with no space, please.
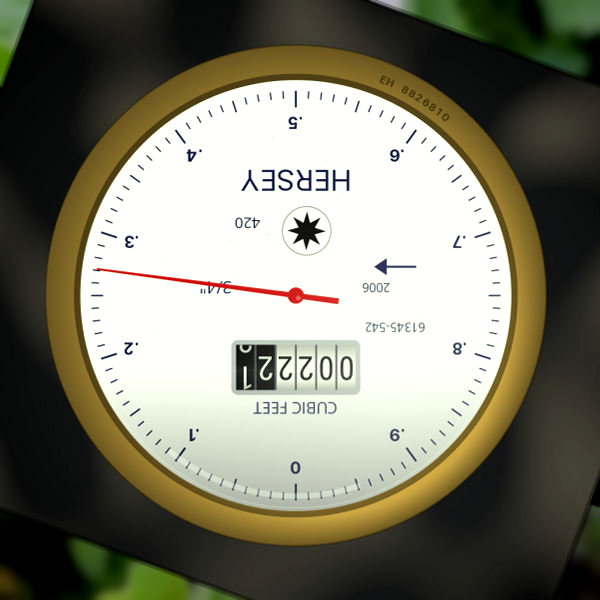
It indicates 2221.27,ft³
